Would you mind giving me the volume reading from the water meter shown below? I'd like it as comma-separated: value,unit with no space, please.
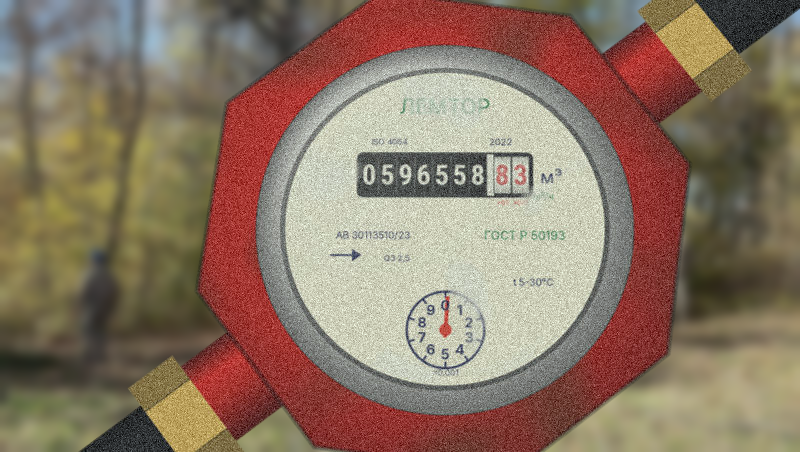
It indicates 596558.830,m³
